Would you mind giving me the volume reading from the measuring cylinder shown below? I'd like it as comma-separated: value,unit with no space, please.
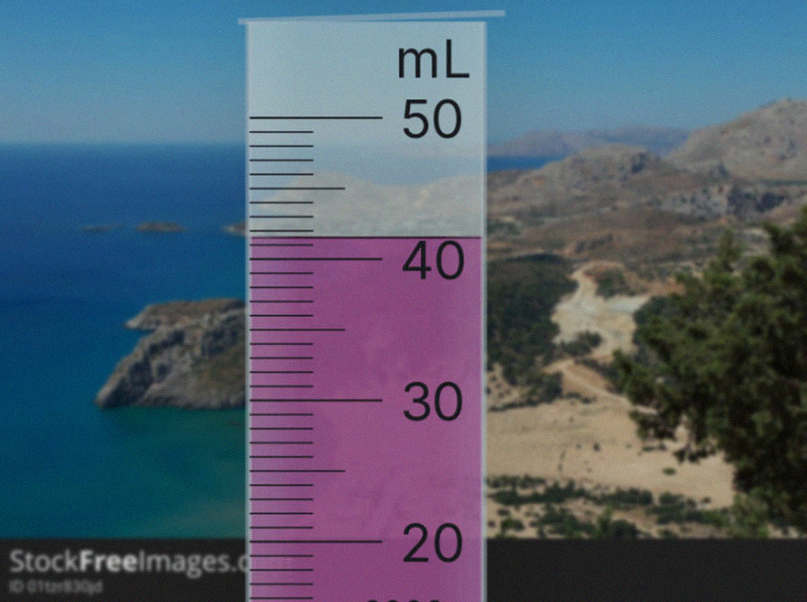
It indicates 41.5,mL
